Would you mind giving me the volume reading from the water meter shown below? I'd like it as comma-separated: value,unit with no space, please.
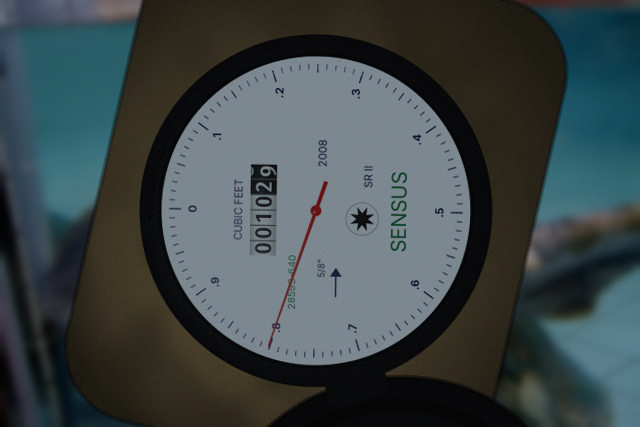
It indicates 1028.80,ft³
